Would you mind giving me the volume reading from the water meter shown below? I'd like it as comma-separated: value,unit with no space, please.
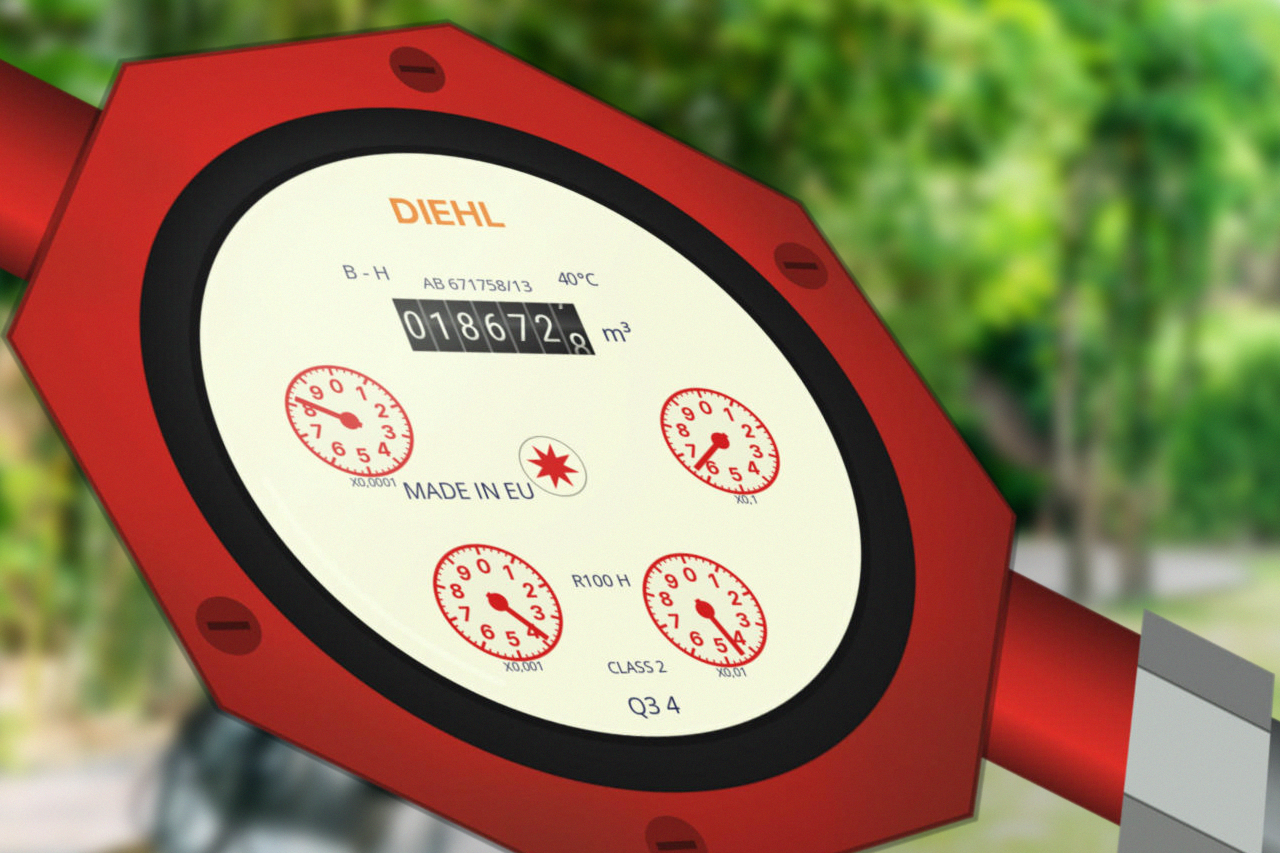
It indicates 186727.6438,m³
